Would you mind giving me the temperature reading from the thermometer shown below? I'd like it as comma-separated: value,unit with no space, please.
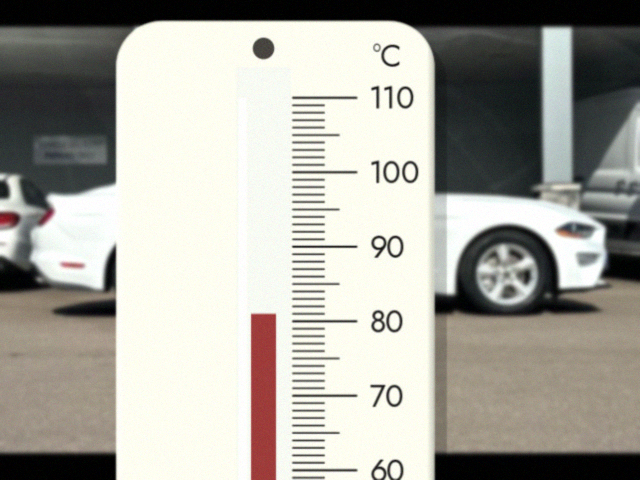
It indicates 81,°C
